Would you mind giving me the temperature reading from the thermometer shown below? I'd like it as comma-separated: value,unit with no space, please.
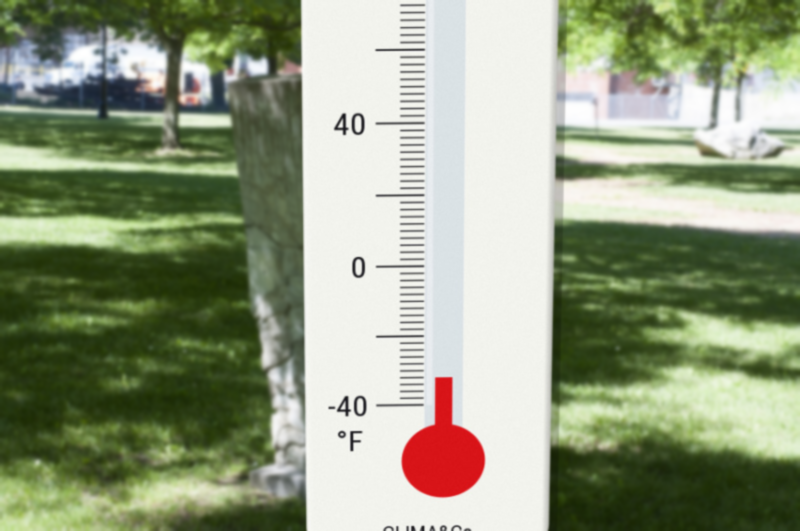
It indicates -32,°F
